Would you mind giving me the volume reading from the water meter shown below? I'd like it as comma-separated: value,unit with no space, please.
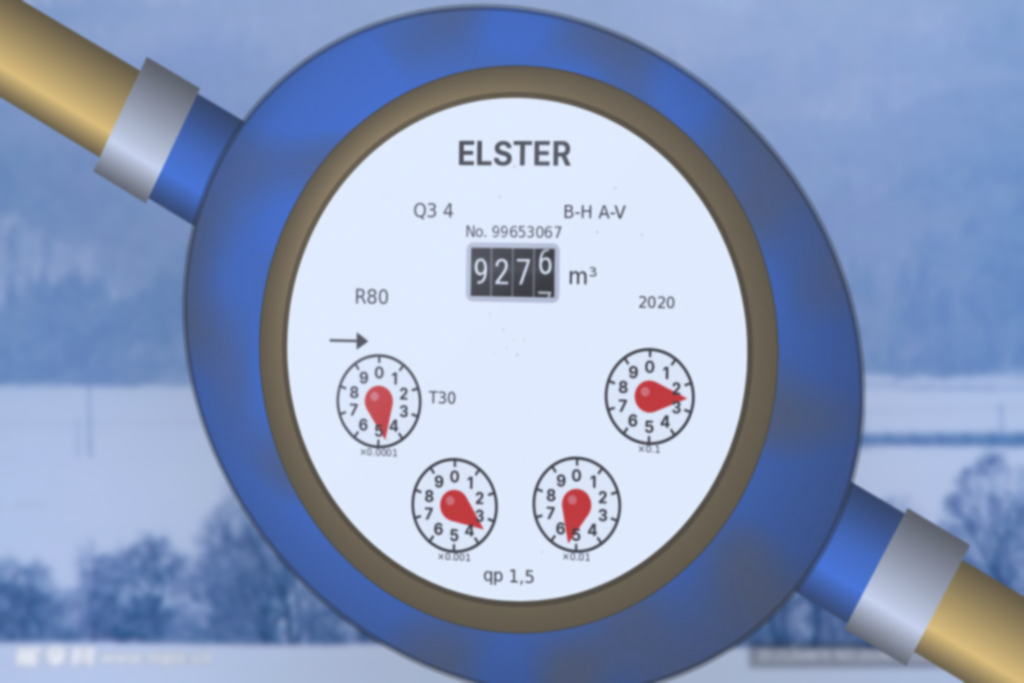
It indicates 9276.2534,m³
